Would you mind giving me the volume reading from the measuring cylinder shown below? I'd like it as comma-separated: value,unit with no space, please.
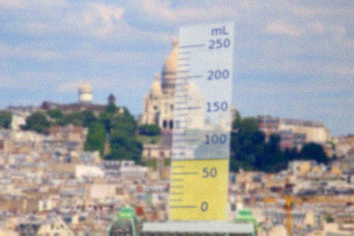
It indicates 70,mL
